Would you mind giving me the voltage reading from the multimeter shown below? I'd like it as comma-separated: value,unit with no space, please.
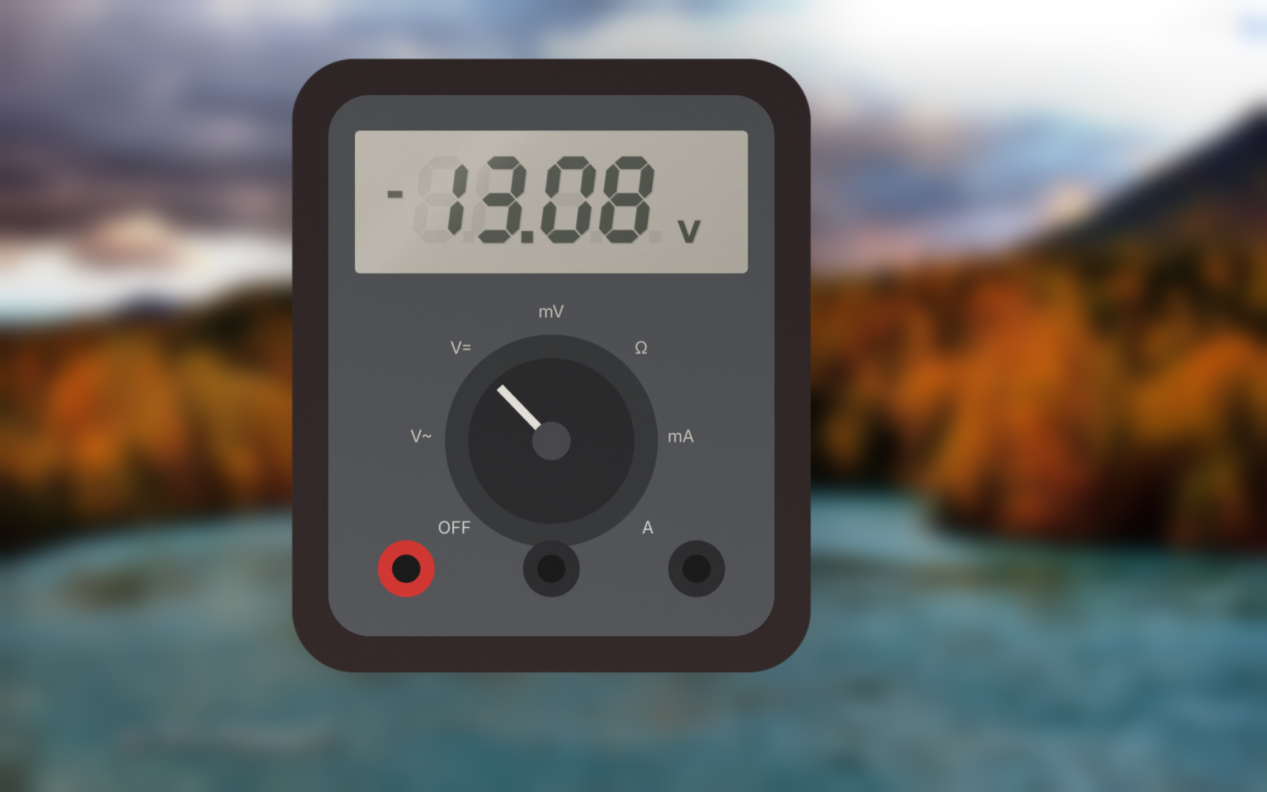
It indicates -13.08,V
